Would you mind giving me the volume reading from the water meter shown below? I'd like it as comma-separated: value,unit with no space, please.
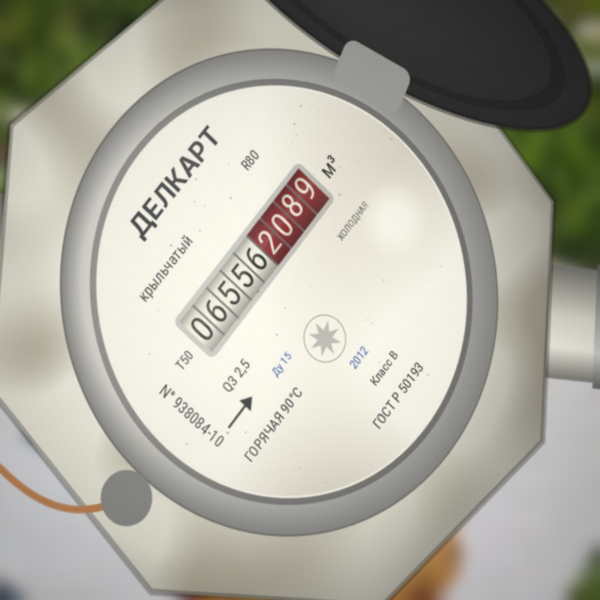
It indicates 6556.2089,m³
